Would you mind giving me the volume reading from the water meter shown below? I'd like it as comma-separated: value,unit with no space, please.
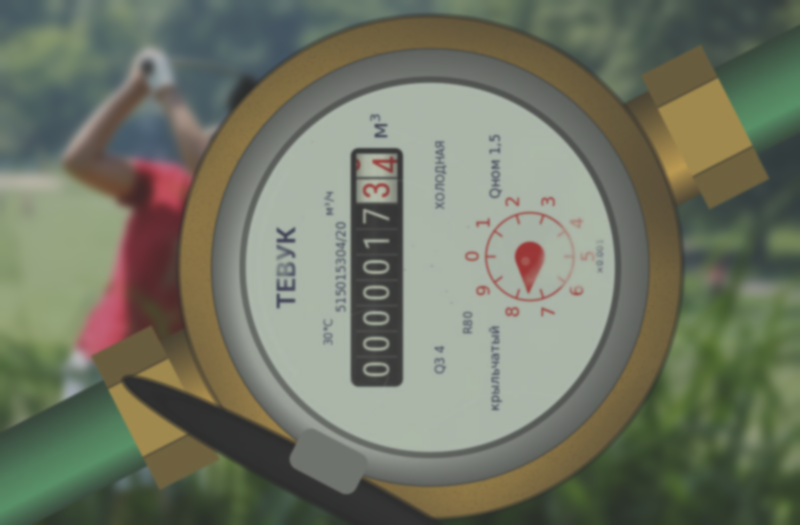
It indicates 17.337,m³
